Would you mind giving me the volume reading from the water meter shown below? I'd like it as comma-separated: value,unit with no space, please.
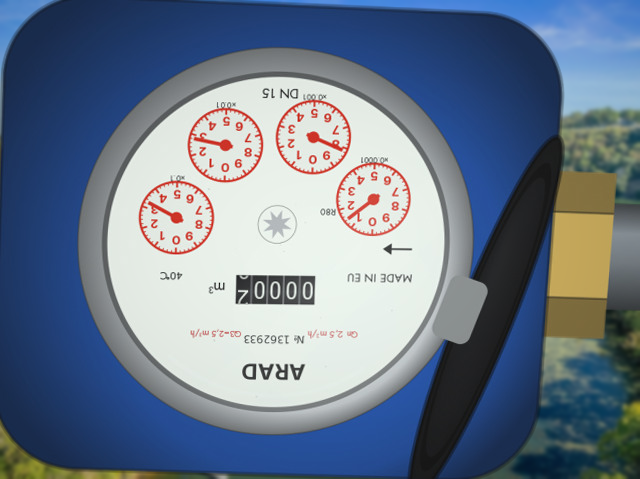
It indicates 2.3281,m³
